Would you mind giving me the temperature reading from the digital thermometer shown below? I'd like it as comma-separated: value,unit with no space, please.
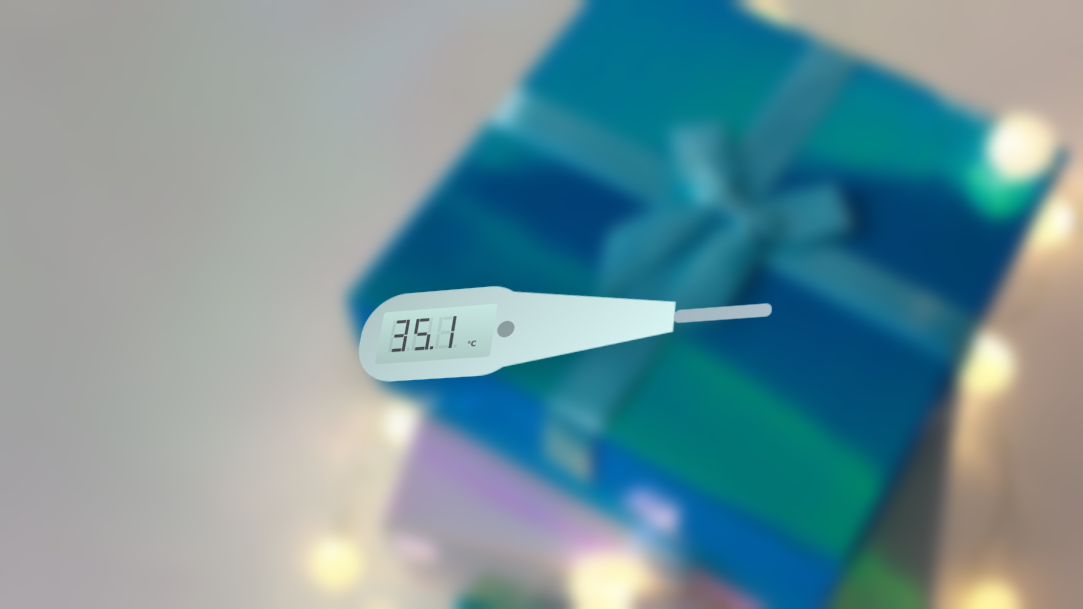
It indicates 35.1,°C
